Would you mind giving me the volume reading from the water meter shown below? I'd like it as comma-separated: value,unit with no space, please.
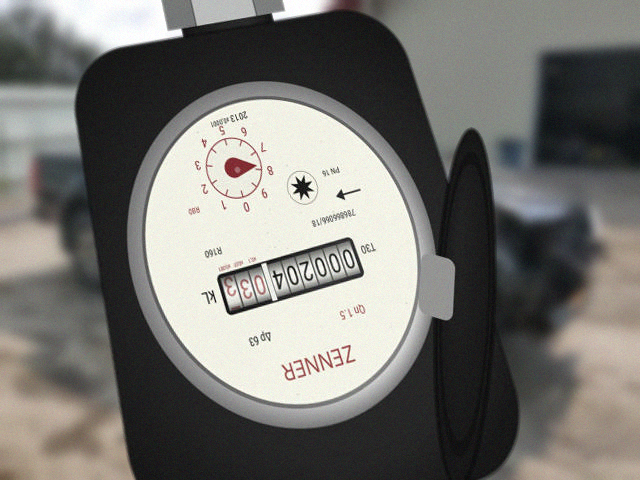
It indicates 204.0327,kL
